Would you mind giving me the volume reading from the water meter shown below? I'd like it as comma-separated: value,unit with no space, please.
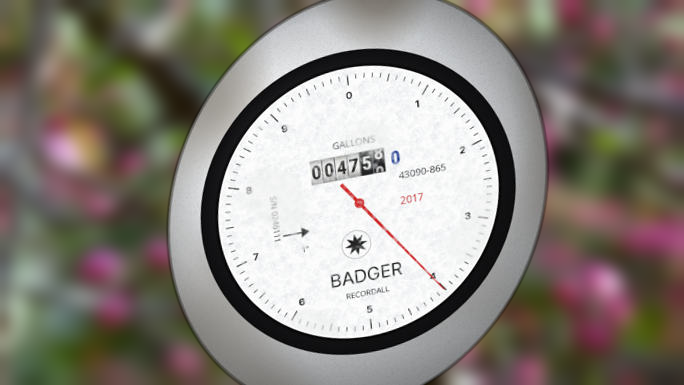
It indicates 47584.0,gal
